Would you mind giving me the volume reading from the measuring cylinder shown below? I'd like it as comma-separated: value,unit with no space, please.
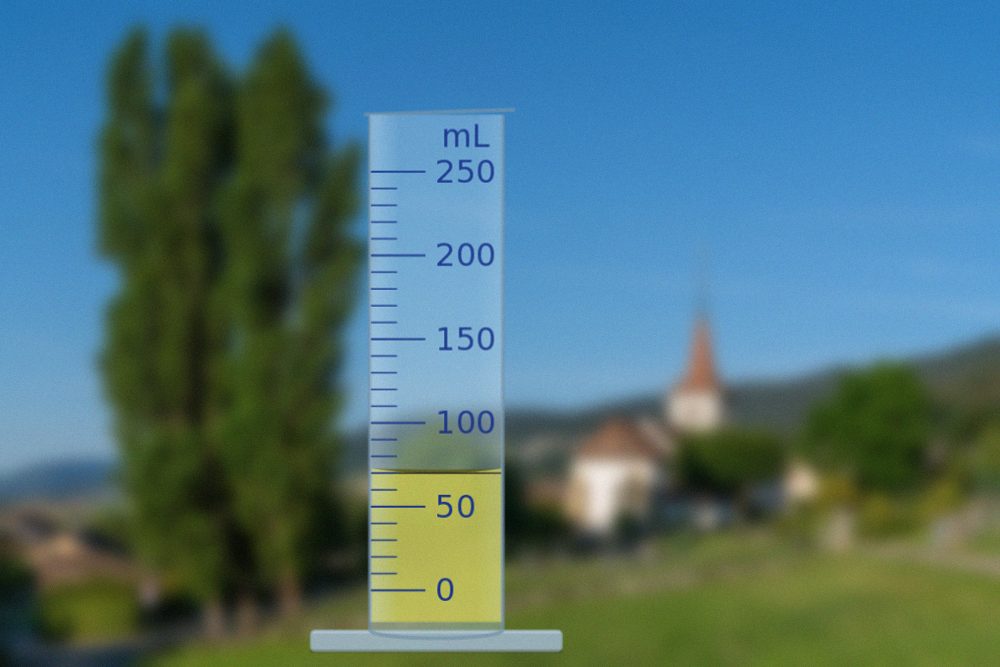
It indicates 70,mL
